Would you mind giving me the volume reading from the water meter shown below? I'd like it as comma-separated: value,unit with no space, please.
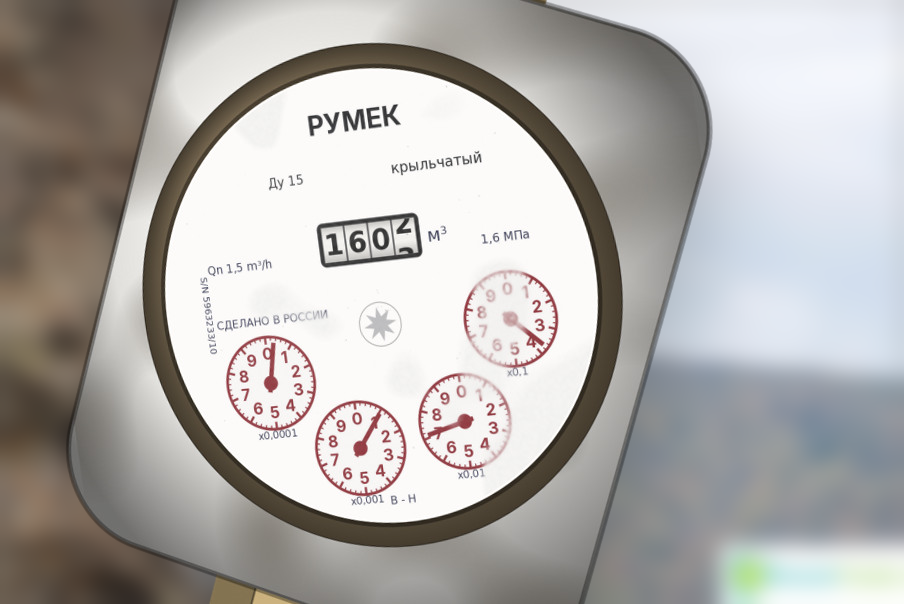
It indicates 1602.3710,m³
